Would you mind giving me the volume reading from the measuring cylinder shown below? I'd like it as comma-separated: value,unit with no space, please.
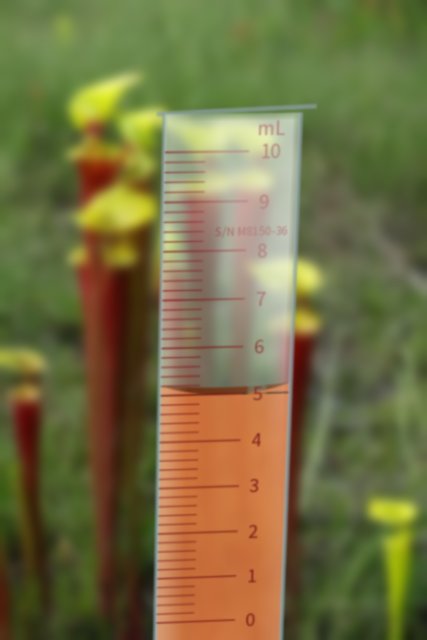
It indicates 5,mL
